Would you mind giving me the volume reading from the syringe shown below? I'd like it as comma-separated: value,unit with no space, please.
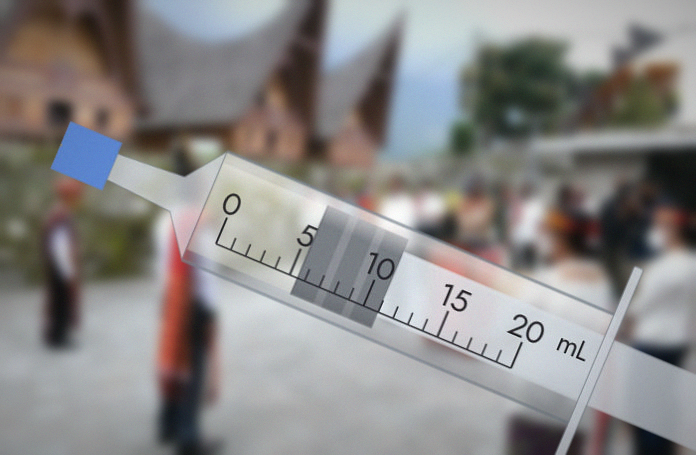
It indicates 5.5,mL
